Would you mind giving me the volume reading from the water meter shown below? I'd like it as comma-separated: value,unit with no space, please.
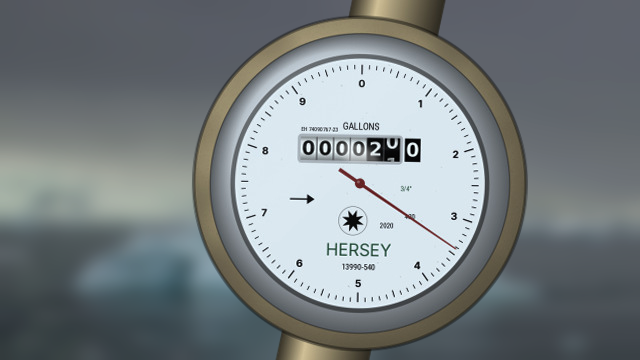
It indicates 203.4,gal
